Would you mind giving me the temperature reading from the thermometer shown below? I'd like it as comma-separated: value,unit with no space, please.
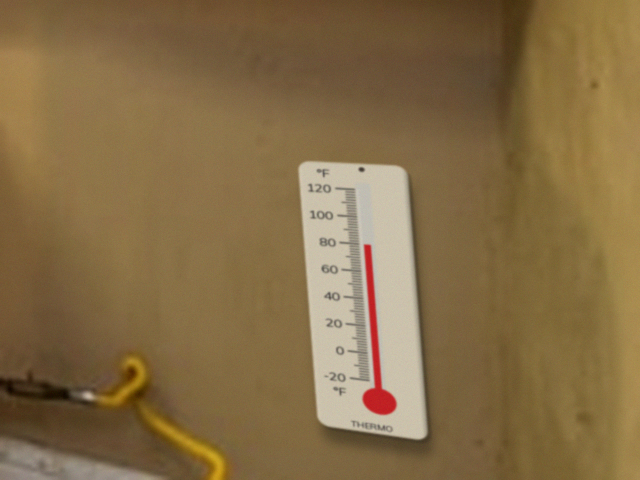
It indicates 80,°F
